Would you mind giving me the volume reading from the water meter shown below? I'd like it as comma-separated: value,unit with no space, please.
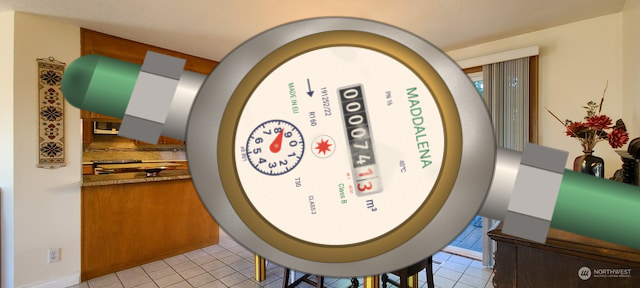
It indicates 74.128,m³
